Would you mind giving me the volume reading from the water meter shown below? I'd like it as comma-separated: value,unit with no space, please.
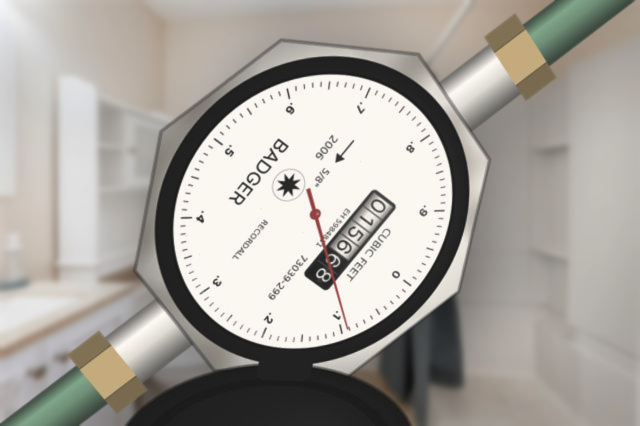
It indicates 15668.09,ft³
